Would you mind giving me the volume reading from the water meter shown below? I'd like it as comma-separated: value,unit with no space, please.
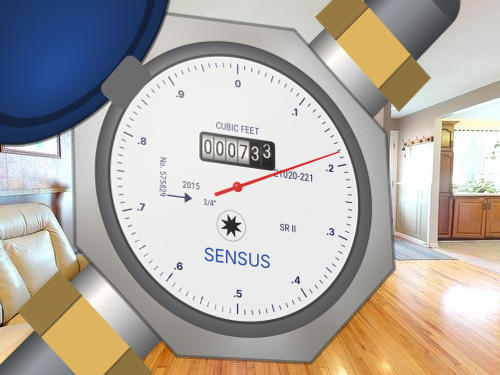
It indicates 733.18,ft³
